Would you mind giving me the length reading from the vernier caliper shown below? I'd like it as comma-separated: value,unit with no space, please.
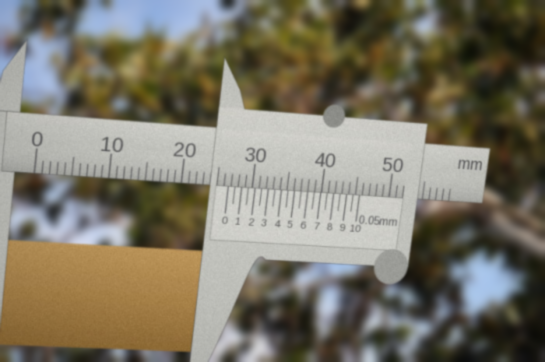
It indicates 26.6,mm
